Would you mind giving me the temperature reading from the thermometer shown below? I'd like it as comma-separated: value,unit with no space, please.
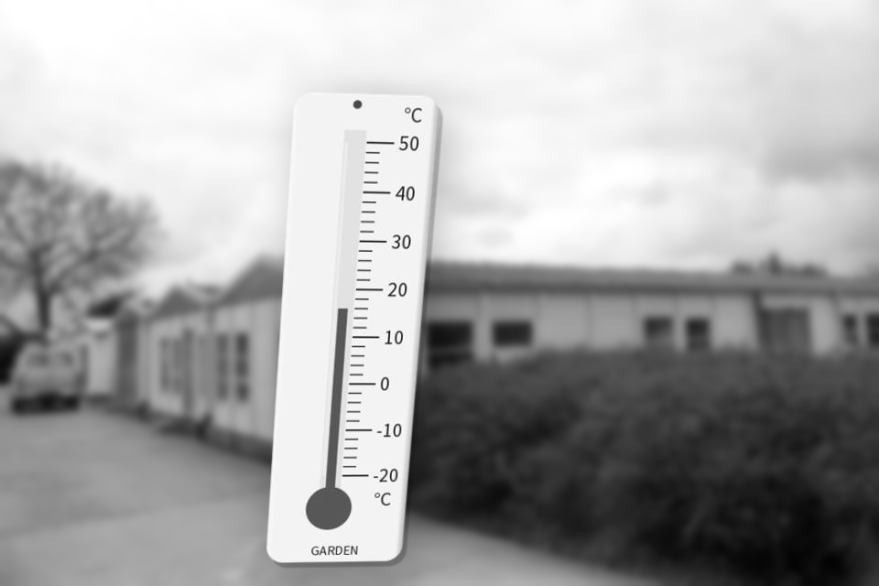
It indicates 16,°C
